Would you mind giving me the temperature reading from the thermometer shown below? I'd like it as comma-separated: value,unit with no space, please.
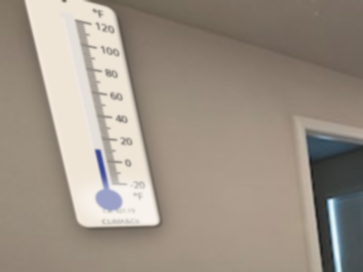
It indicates 10,°F
